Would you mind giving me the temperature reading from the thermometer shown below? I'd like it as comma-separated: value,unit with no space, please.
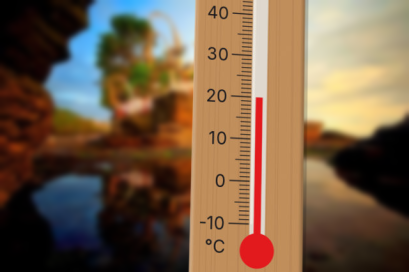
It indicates 20,°C
